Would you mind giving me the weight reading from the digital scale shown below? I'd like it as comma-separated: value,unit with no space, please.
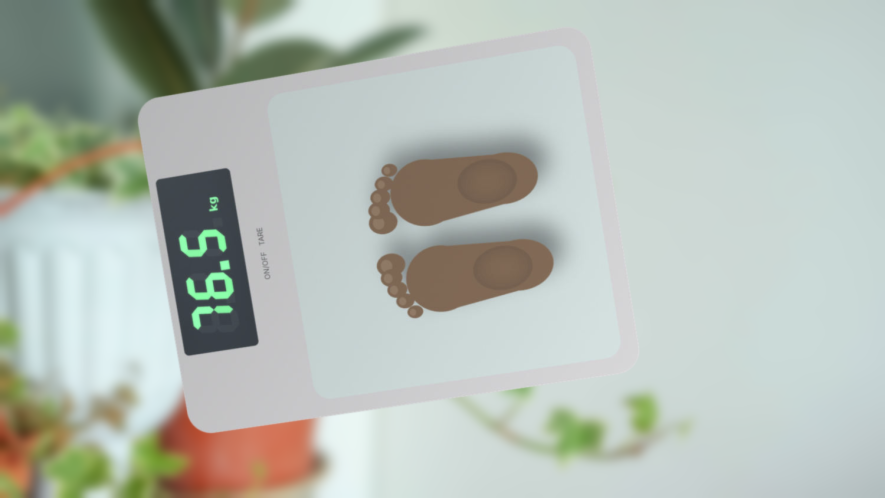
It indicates 76.5,kg
